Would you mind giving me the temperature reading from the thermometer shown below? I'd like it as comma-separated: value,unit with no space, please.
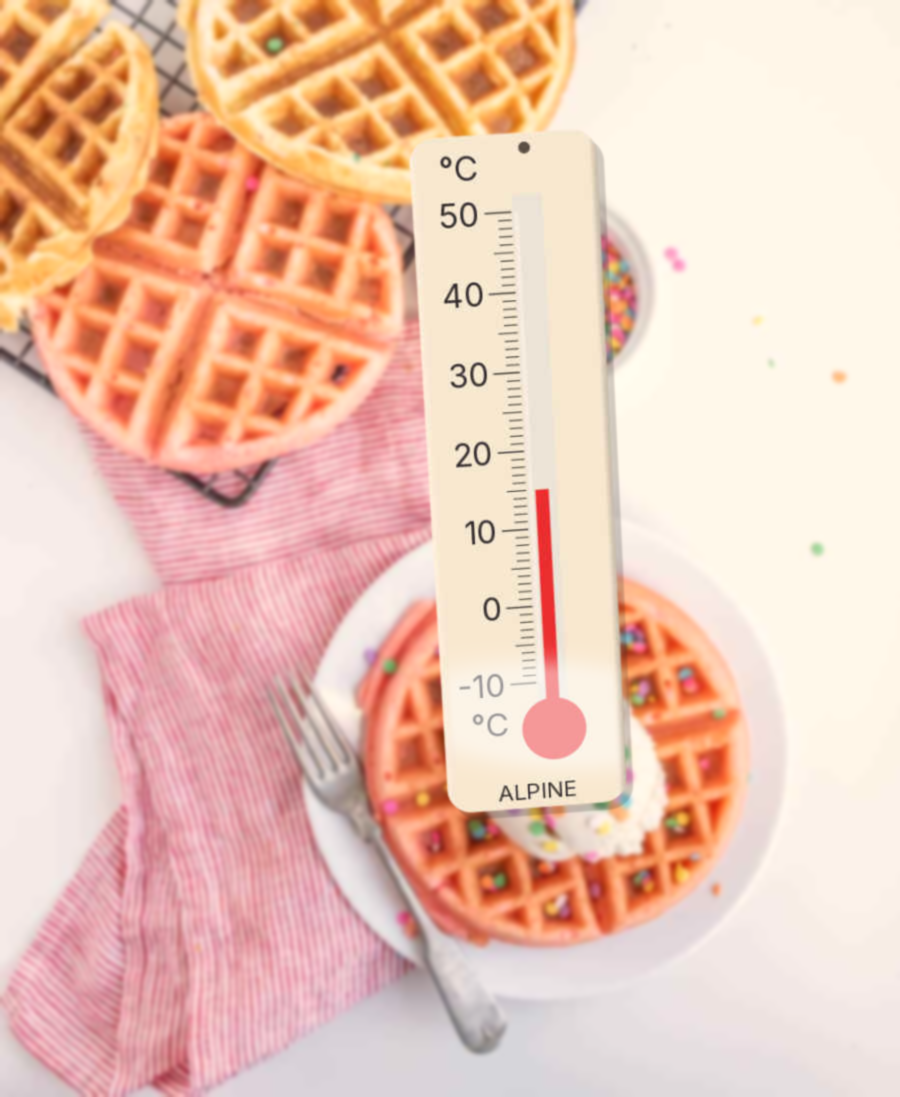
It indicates 15,°C
